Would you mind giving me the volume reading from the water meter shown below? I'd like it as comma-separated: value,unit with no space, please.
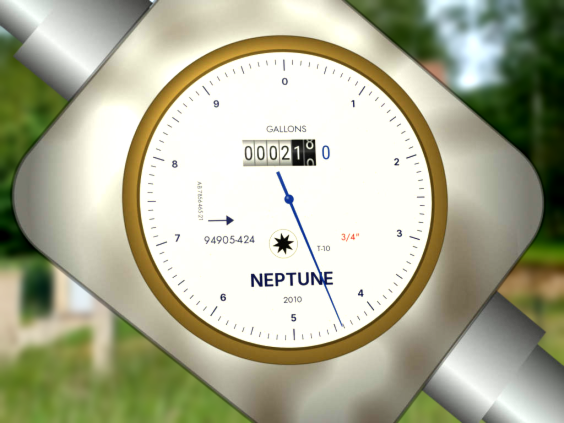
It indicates 2184.4,gal
